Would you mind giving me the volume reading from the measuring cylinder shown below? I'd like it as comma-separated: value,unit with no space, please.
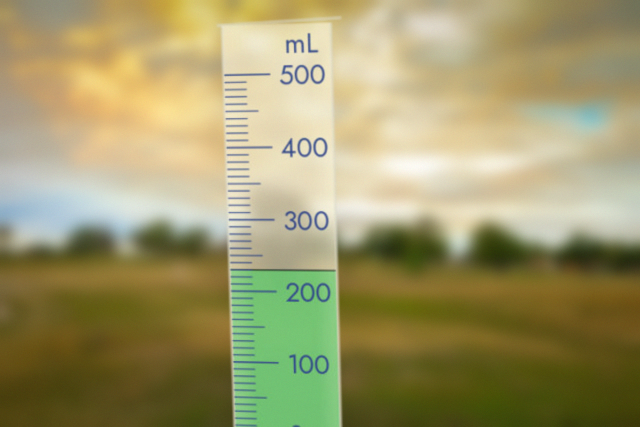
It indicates 230,mL
